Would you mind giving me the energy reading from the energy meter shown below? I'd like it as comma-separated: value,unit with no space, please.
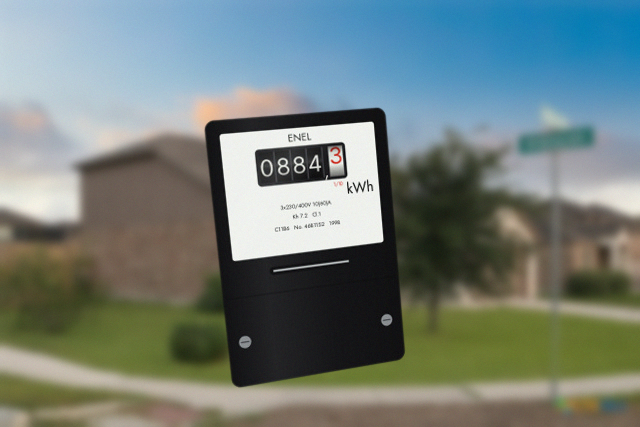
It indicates 884.3,kWh
